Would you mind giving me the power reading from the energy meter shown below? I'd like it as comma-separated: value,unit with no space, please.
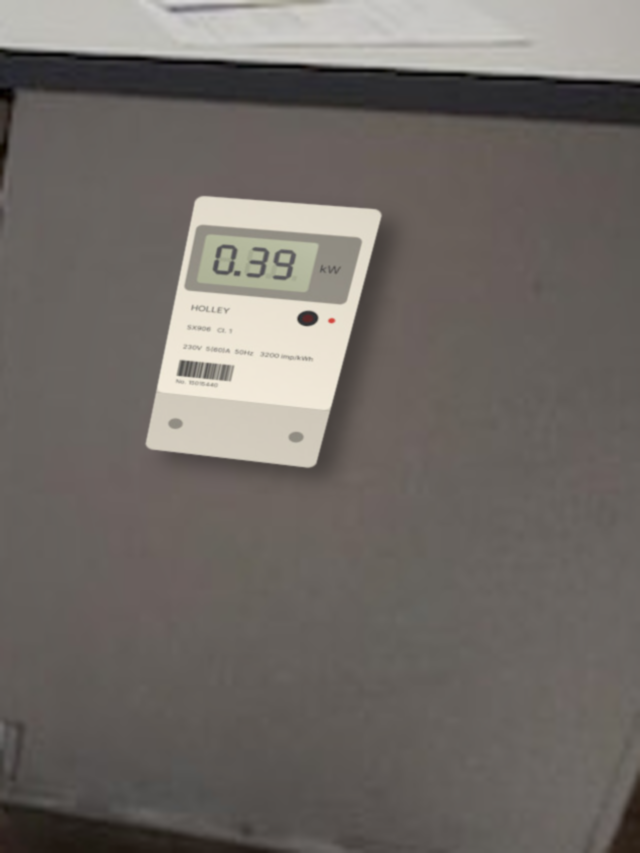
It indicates 0.39,kW
